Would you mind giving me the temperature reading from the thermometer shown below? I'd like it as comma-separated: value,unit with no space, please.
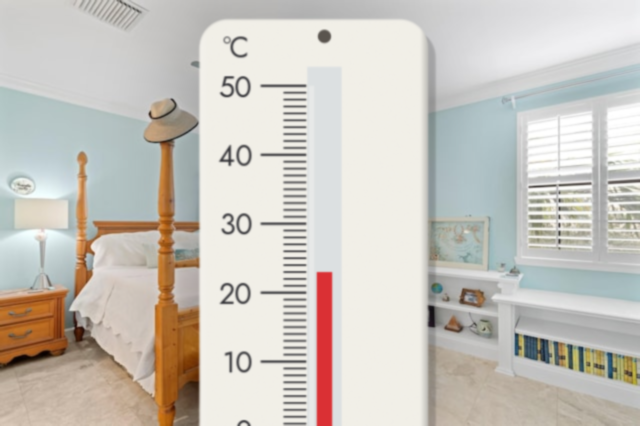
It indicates 23,°C
